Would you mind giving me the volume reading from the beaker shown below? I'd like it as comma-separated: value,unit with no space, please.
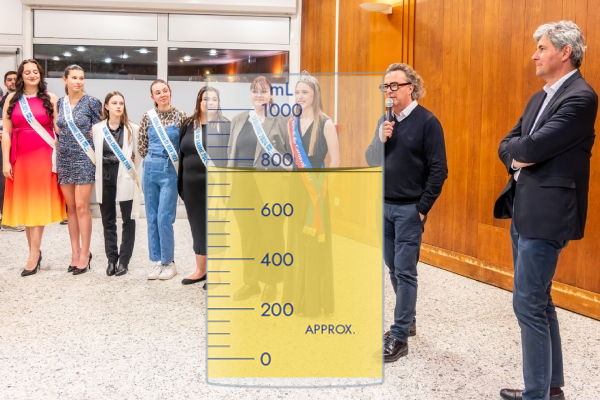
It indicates 750,mL
